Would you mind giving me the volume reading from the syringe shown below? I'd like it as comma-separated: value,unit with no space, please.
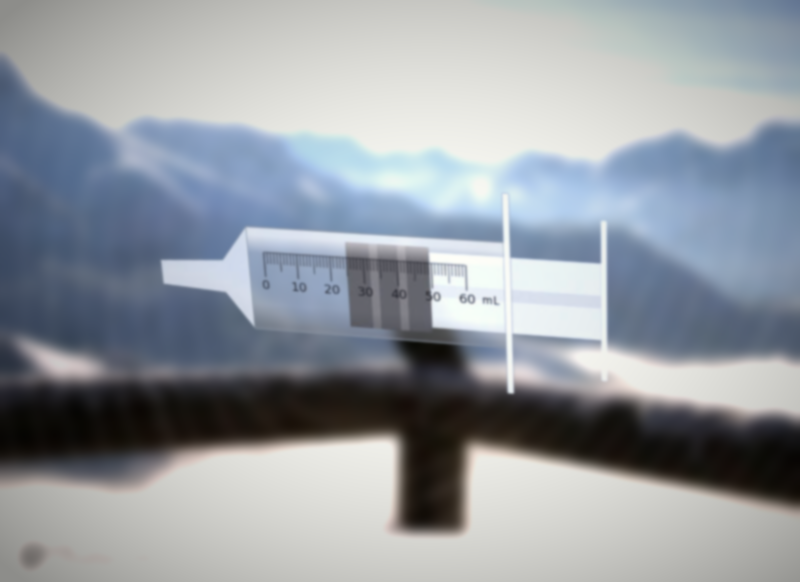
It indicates 25,mL
